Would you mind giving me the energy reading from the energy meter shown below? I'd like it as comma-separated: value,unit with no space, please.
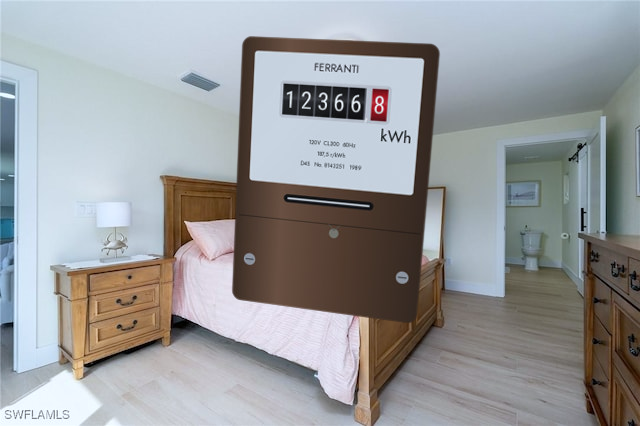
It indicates 12366.8,kWh
